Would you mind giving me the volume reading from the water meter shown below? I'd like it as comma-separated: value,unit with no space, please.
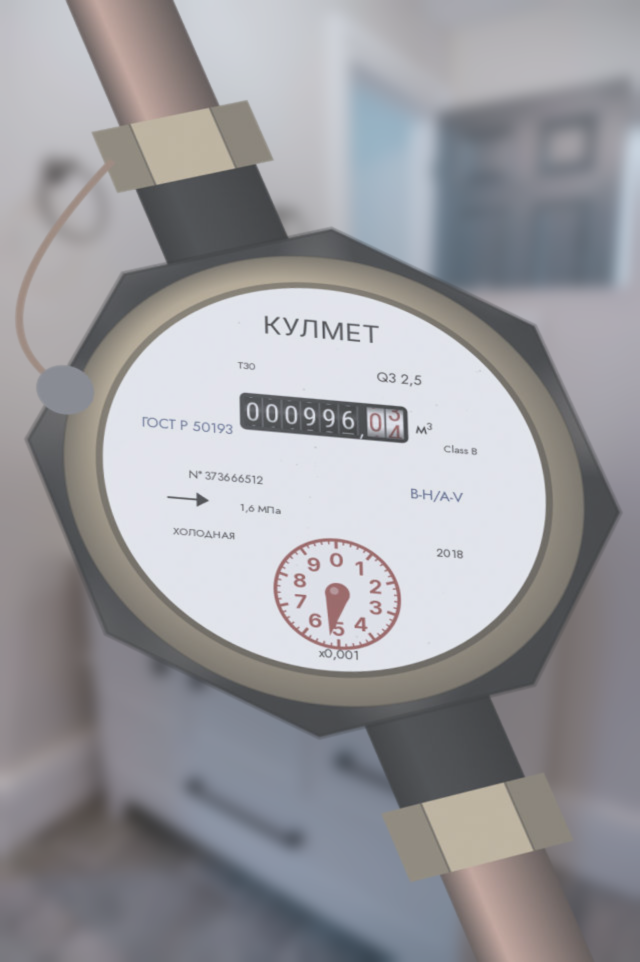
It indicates 996.035,m³
